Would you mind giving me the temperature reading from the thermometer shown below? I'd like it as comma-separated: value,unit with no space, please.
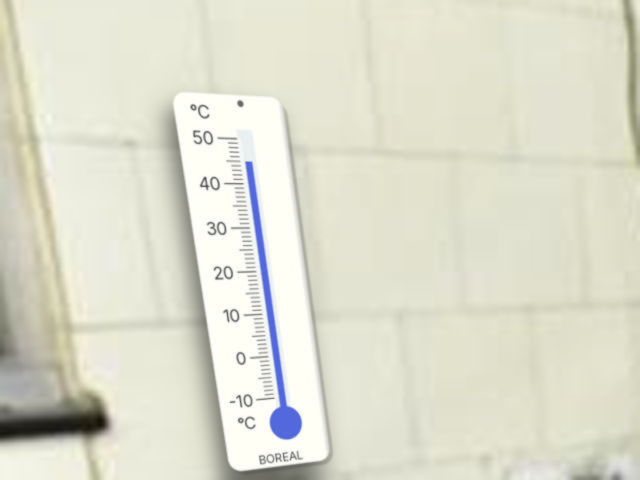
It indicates 45,°C
